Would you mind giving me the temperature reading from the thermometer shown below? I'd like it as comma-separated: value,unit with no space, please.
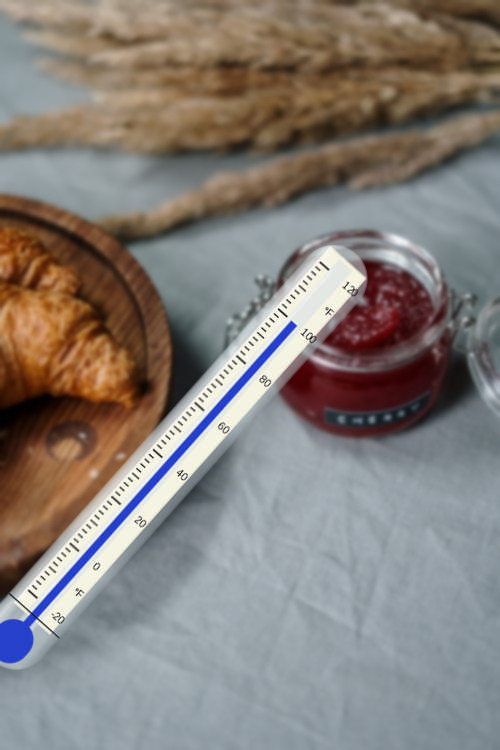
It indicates 100,°F
